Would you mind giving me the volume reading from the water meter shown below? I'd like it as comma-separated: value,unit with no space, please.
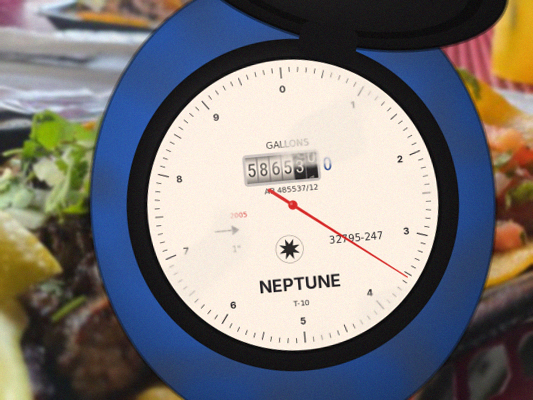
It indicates 5865303.5,gal
